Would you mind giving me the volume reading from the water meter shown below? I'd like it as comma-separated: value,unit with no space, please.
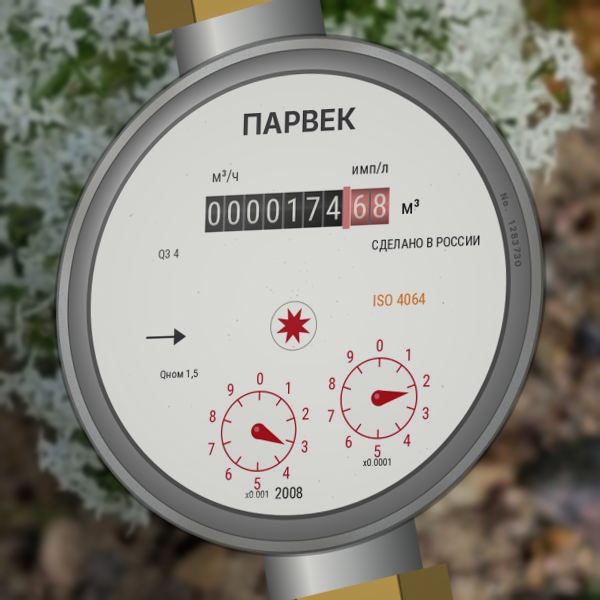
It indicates 174.6832,m³
